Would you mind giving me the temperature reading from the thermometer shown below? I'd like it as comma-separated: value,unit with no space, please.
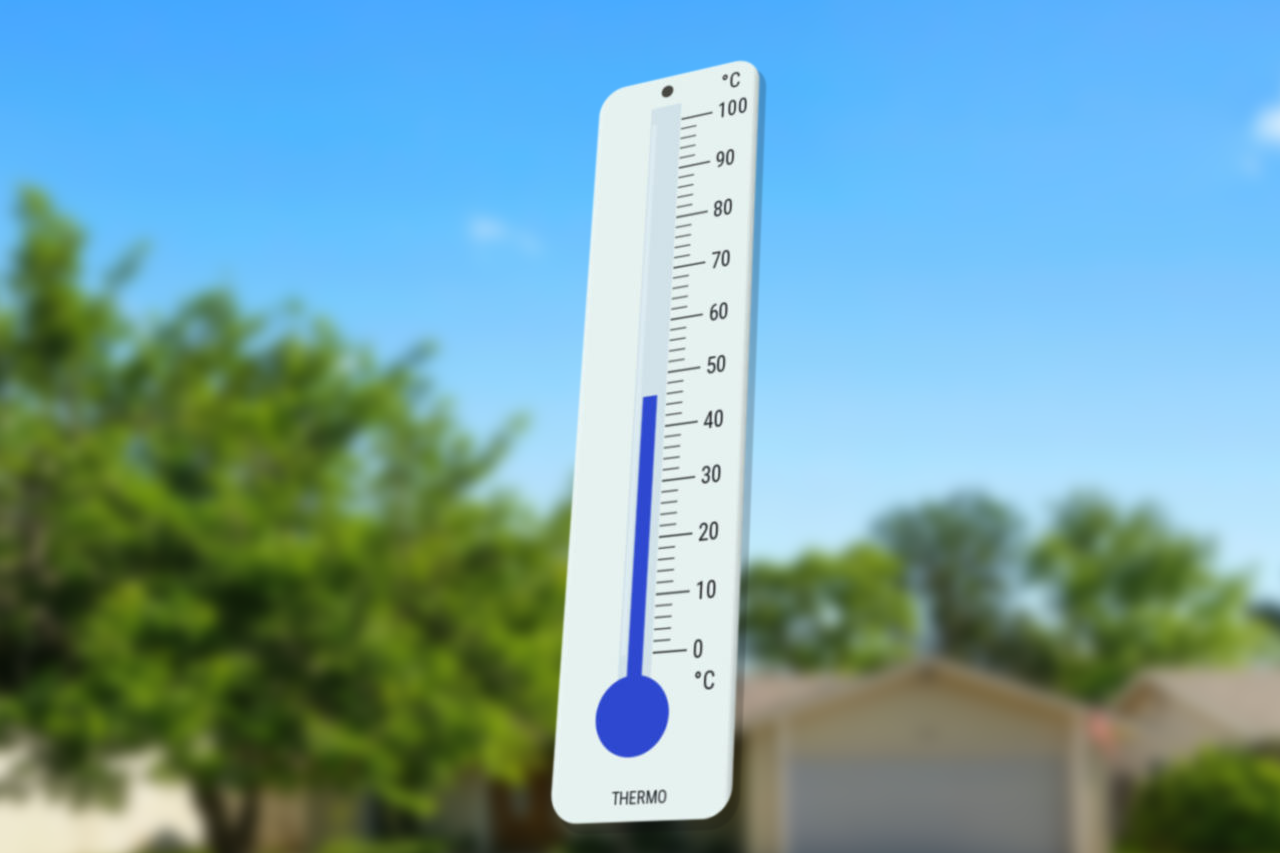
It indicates 46,°C
